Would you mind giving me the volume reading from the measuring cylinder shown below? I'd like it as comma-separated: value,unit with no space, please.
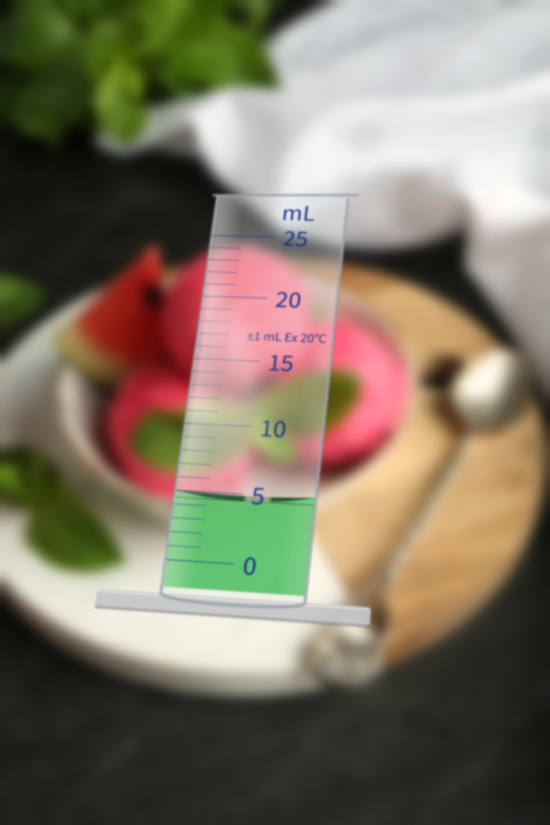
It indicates 4.5,mL
